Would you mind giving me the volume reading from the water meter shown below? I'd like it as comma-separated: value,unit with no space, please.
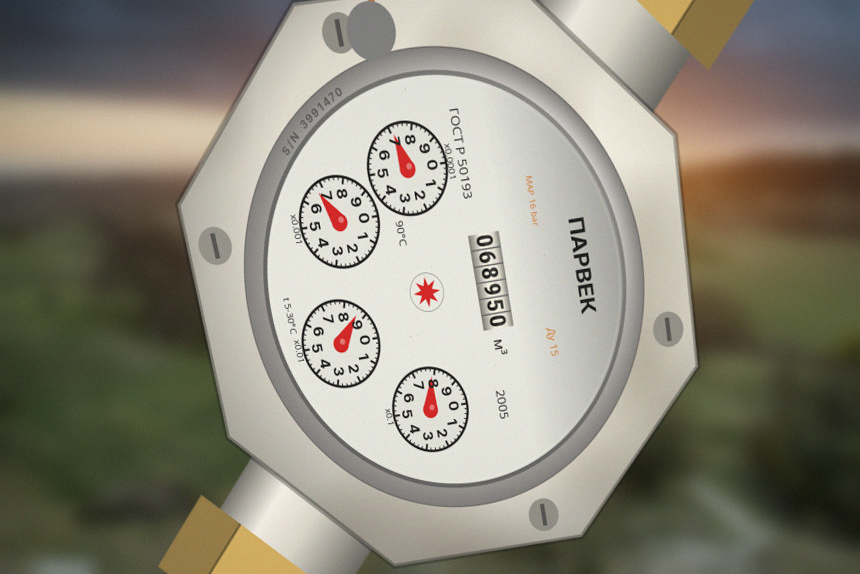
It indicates 68950.7867,m³
